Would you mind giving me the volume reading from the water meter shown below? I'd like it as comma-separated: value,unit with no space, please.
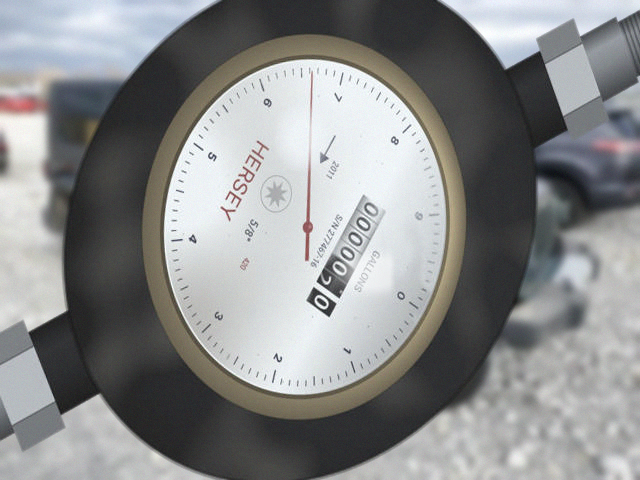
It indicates 16.6,gal
